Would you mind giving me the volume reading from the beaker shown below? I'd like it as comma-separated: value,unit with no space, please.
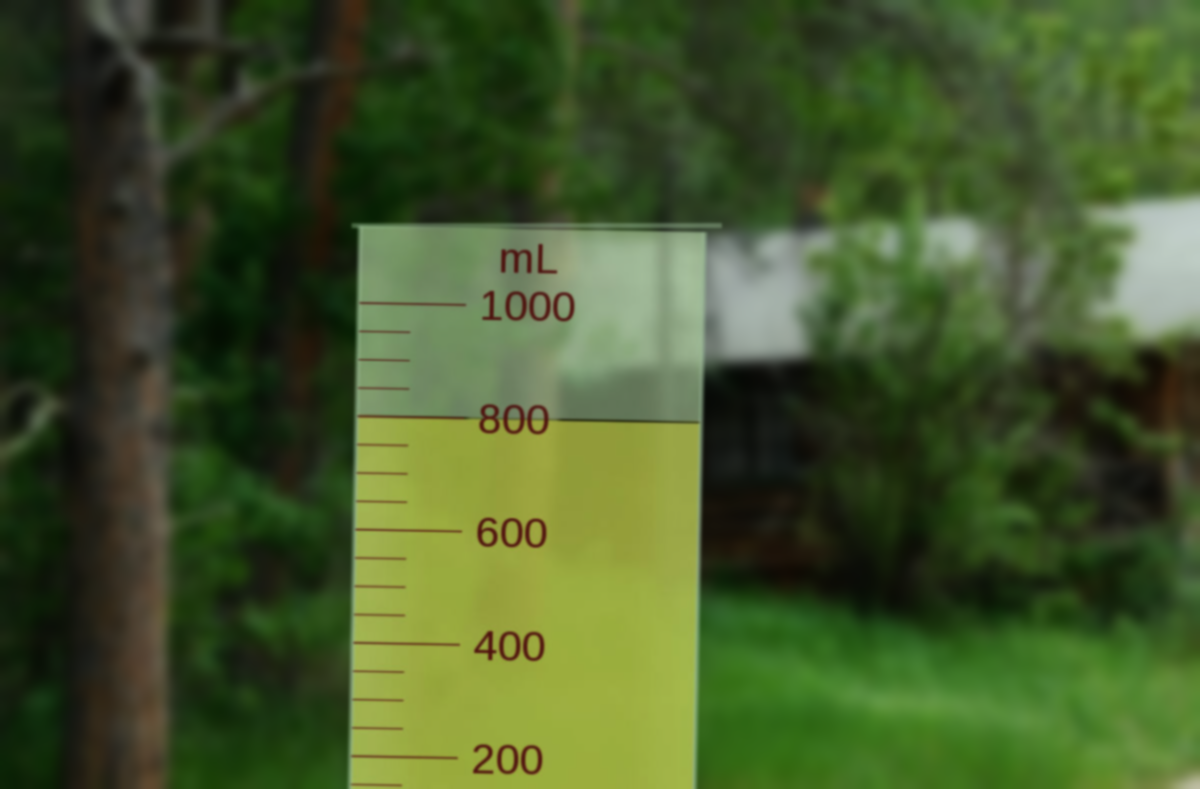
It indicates 800,mL
